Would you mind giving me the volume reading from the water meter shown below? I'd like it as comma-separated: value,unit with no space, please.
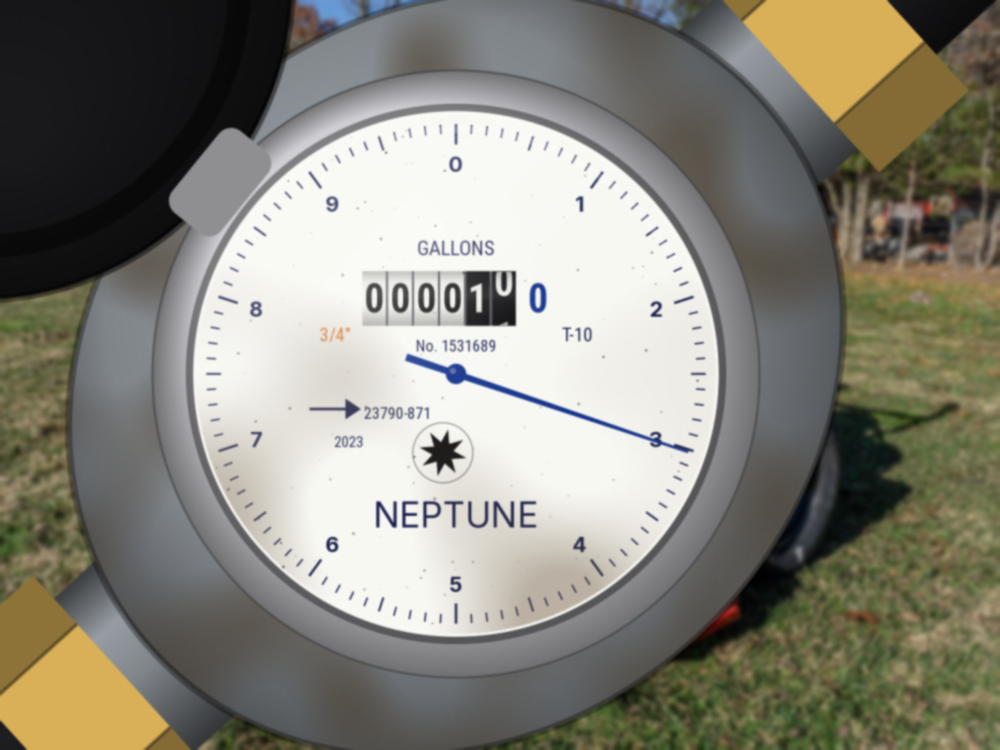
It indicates 103.0,gal
